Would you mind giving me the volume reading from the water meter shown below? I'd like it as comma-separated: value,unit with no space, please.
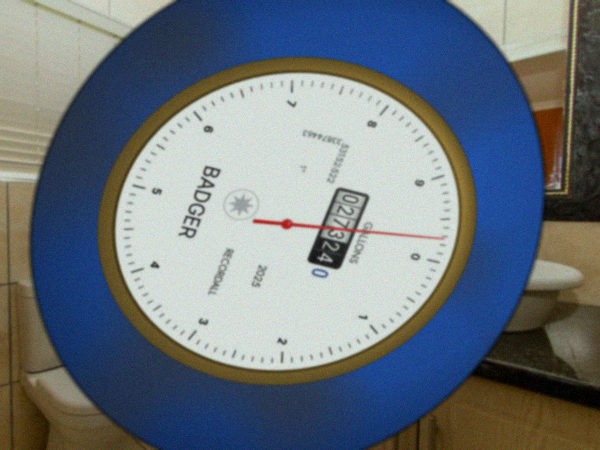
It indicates 273239.7,gal
